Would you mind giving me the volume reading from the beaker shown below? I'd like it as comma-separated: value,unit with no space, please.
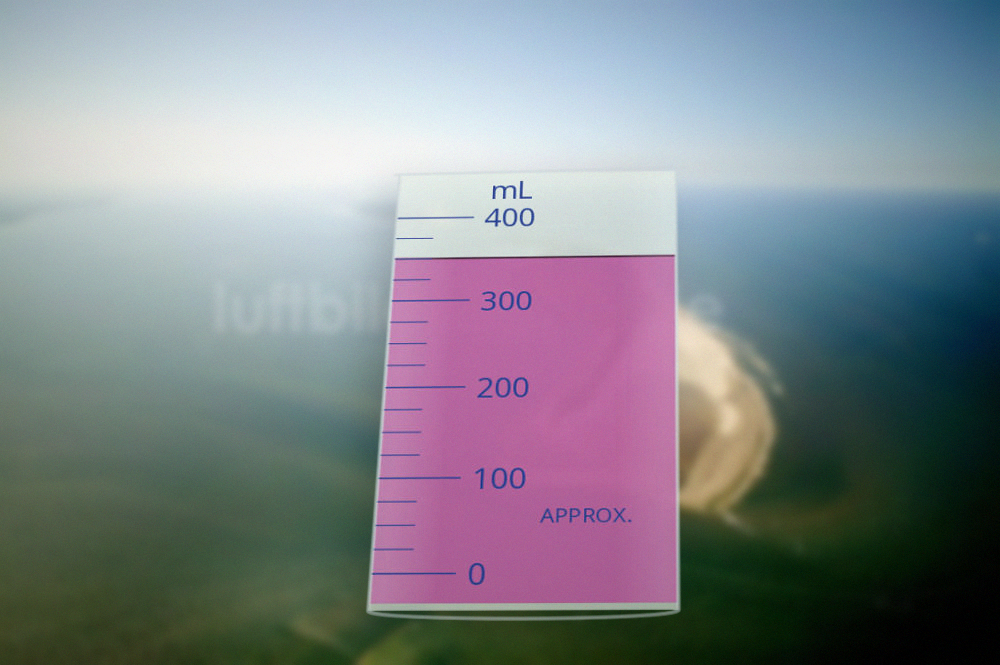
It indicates 350,mL
